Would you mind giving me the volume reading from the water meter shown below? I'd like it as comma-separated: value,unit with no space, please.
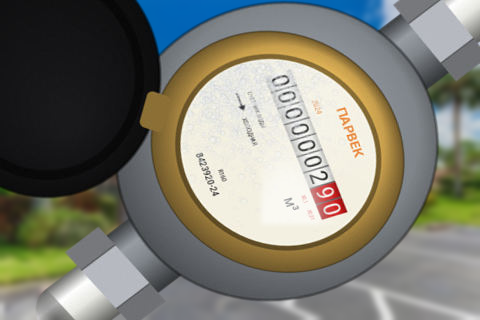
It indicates 2.90,m³
